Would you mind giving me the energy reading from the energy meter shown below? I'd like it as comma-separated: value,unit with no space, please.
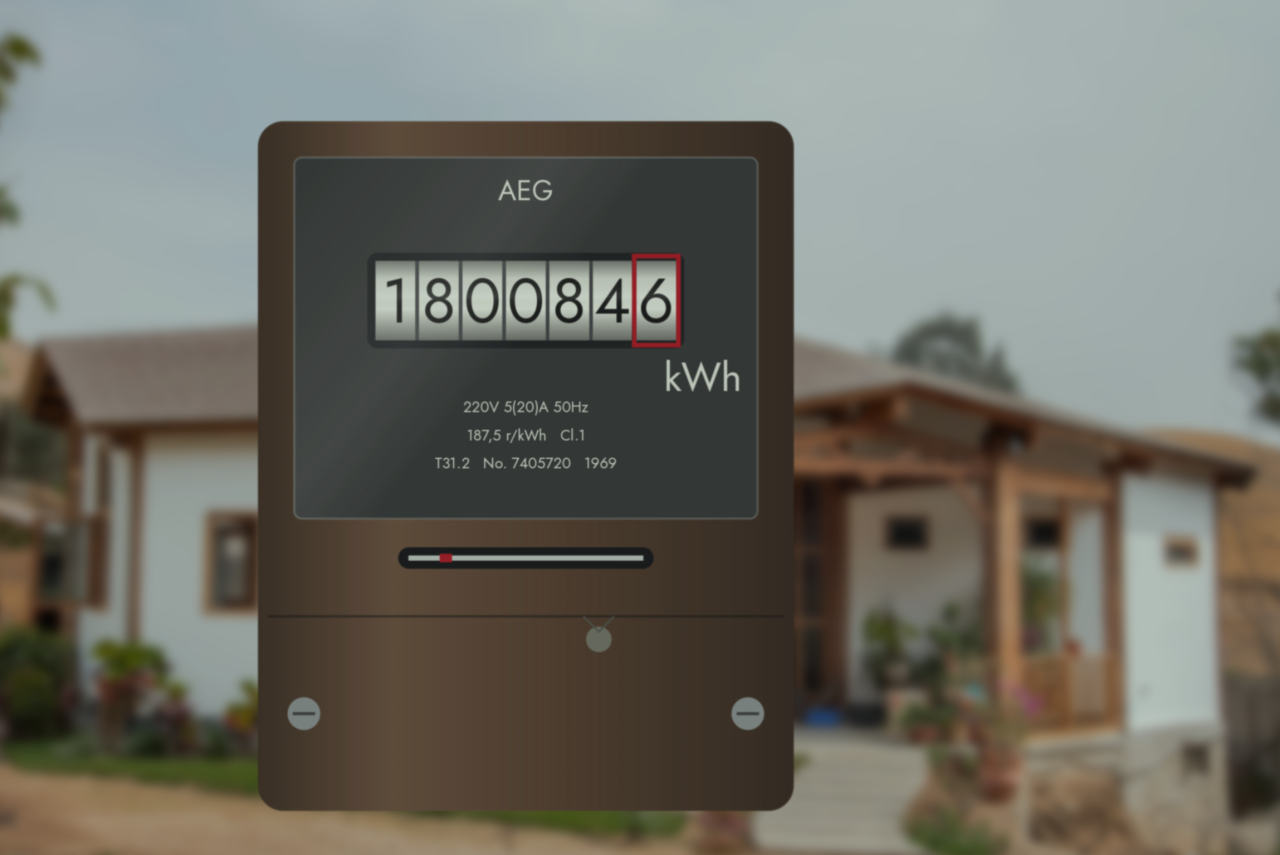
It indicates 180084.6,kWh
